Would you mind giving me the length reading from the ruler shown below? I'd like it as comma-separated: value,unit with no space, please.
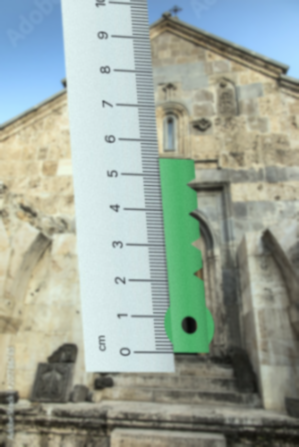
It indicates 5.5,cm
